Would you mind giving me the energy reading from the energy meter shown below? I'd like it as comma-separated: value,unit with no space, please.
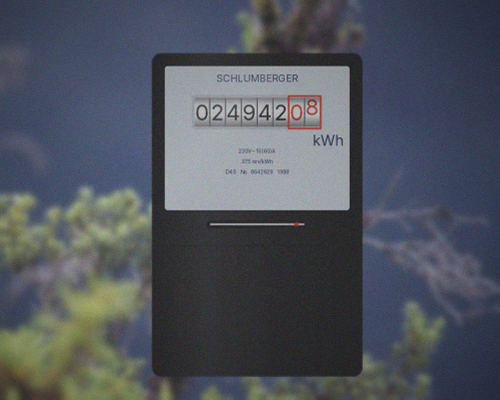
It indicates 24942.08,kWh
